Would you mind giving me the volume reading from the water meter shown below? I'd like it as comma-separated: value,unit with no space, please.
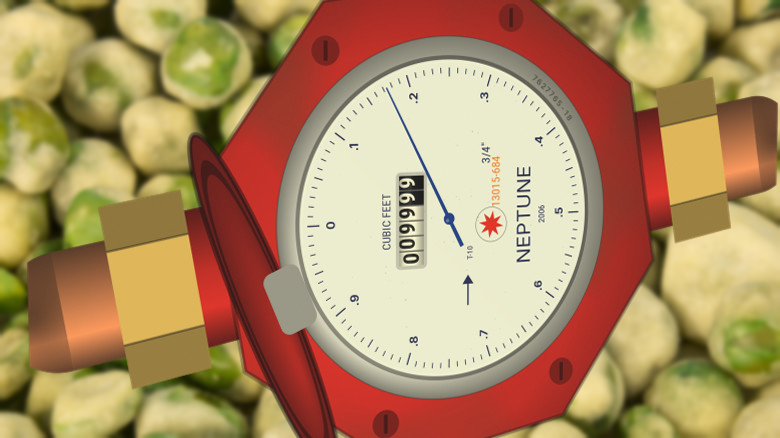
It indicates 9999.17,ft³
